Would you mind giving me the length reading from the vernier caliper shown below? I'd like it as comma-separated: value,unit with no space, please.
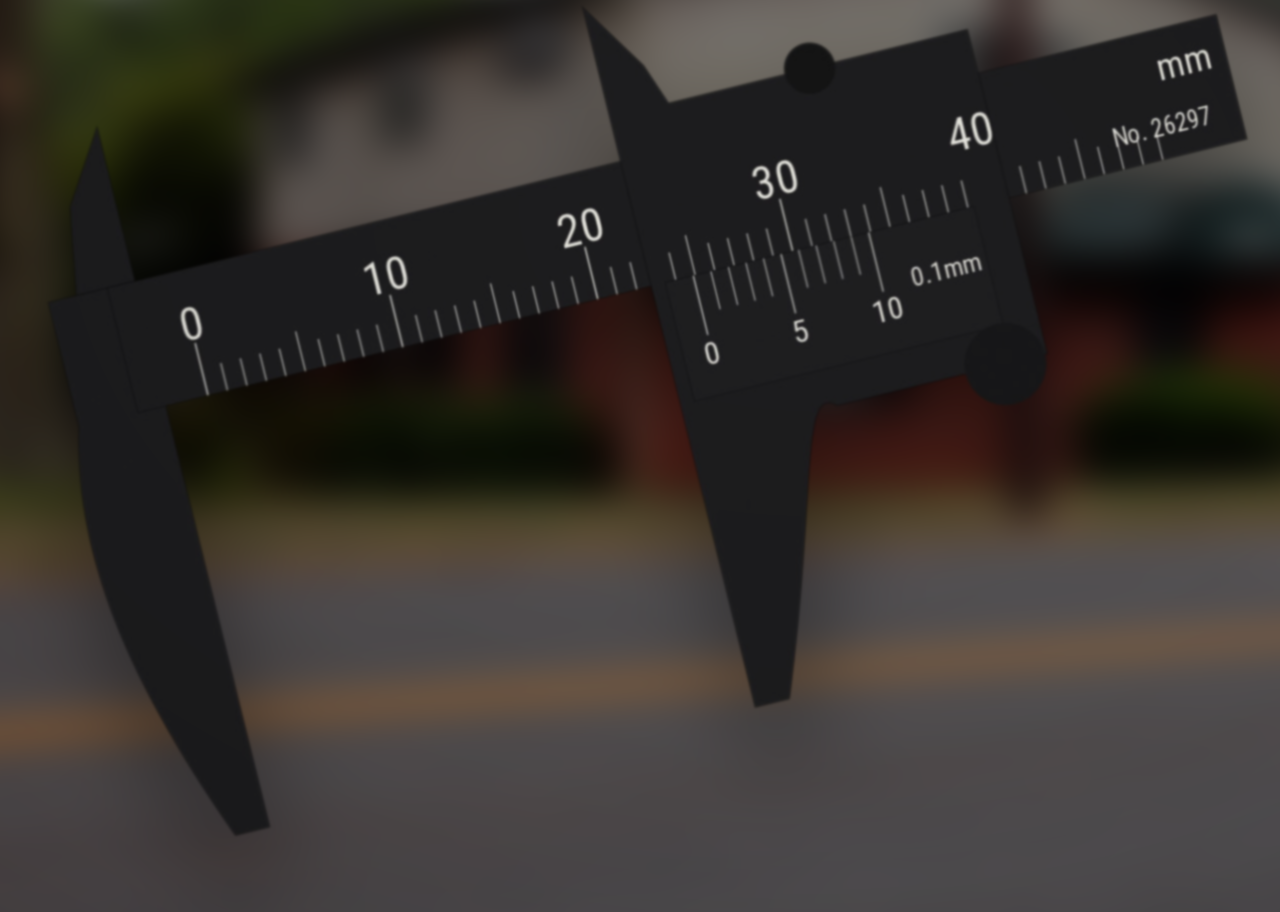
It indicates 24.9,mm
